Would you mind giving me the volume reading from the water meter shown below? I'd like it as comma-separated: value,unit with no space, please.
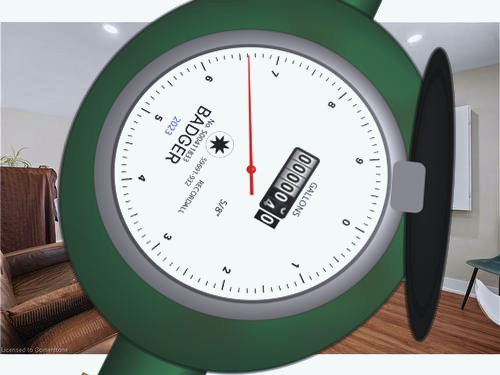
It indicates 36.6,gal
